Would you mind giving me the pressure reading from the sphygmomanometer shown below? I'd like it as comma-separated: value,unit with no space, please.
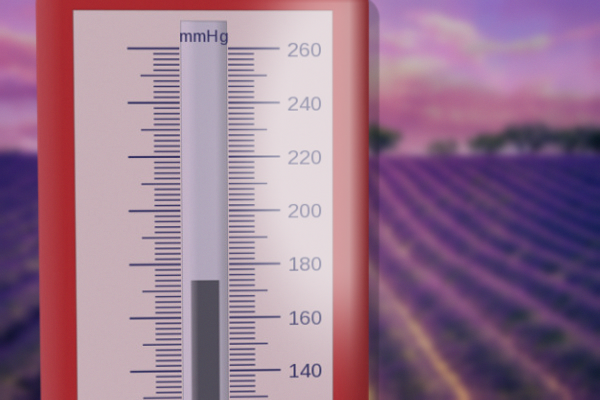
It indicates 174,mmHg
